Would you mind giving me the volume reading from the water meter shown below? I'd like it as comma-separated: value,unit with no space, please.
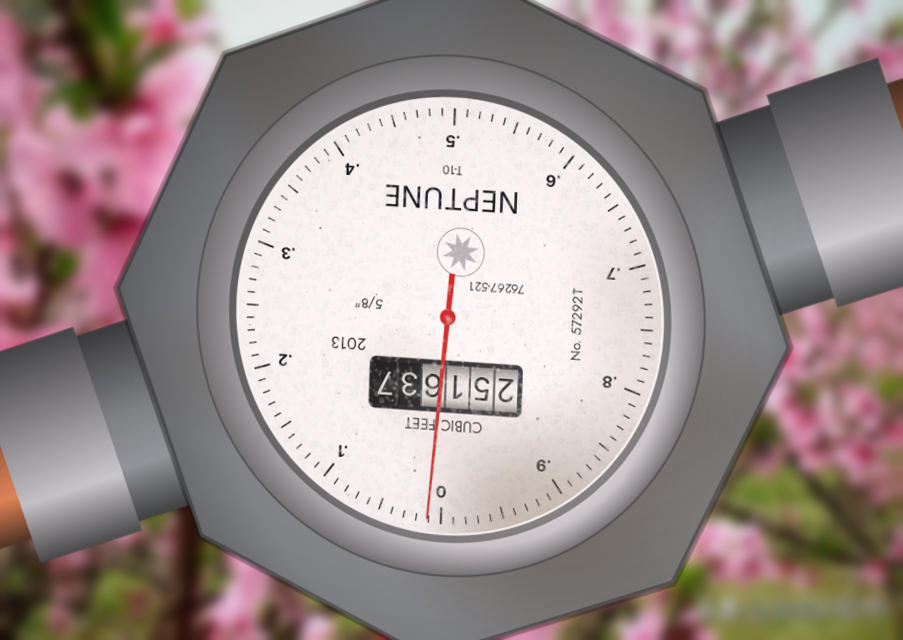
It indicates 251637.01,ft³
